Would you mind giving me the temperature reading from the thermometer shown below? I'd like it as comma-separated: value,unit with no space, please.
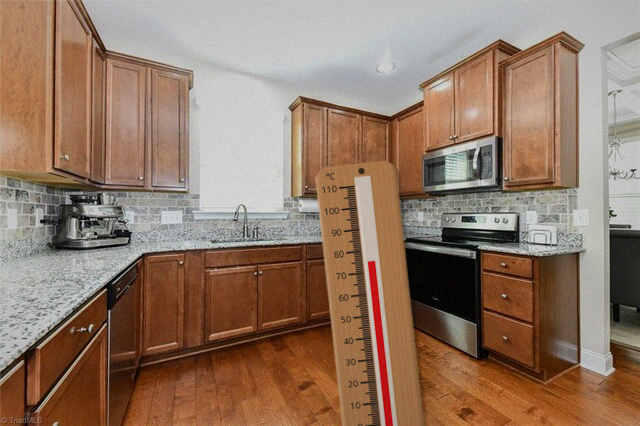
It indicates 75,°C
